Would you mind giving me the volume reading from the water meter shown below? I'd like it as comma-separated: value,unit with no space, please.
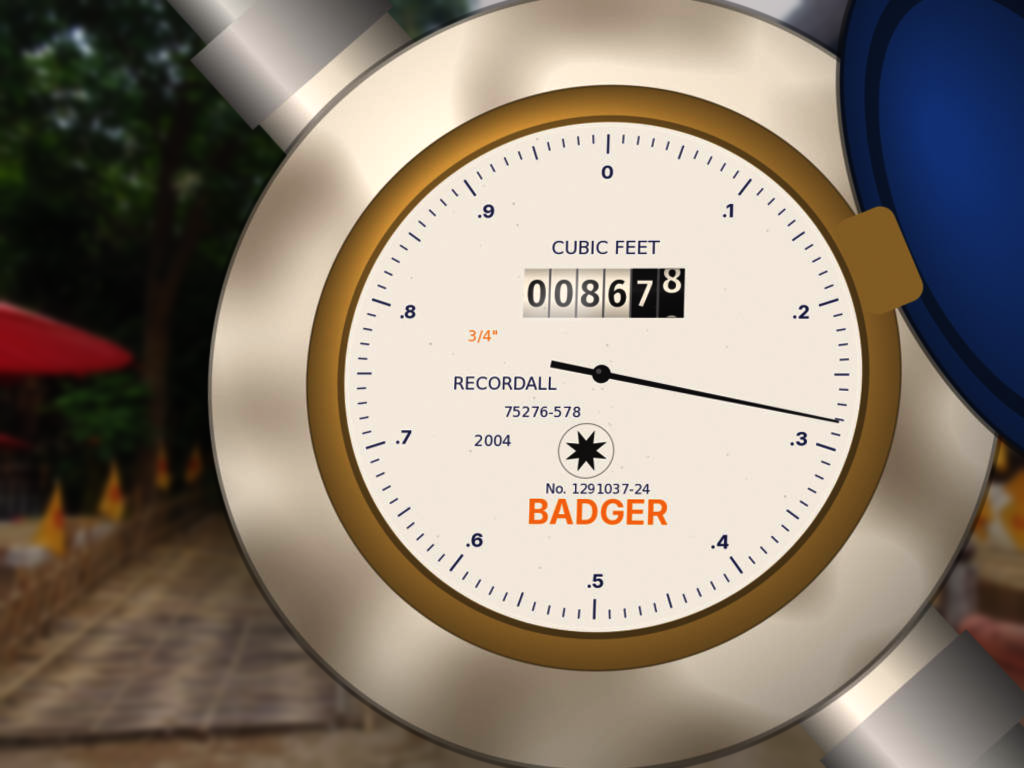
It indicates 8678.28,ft³
